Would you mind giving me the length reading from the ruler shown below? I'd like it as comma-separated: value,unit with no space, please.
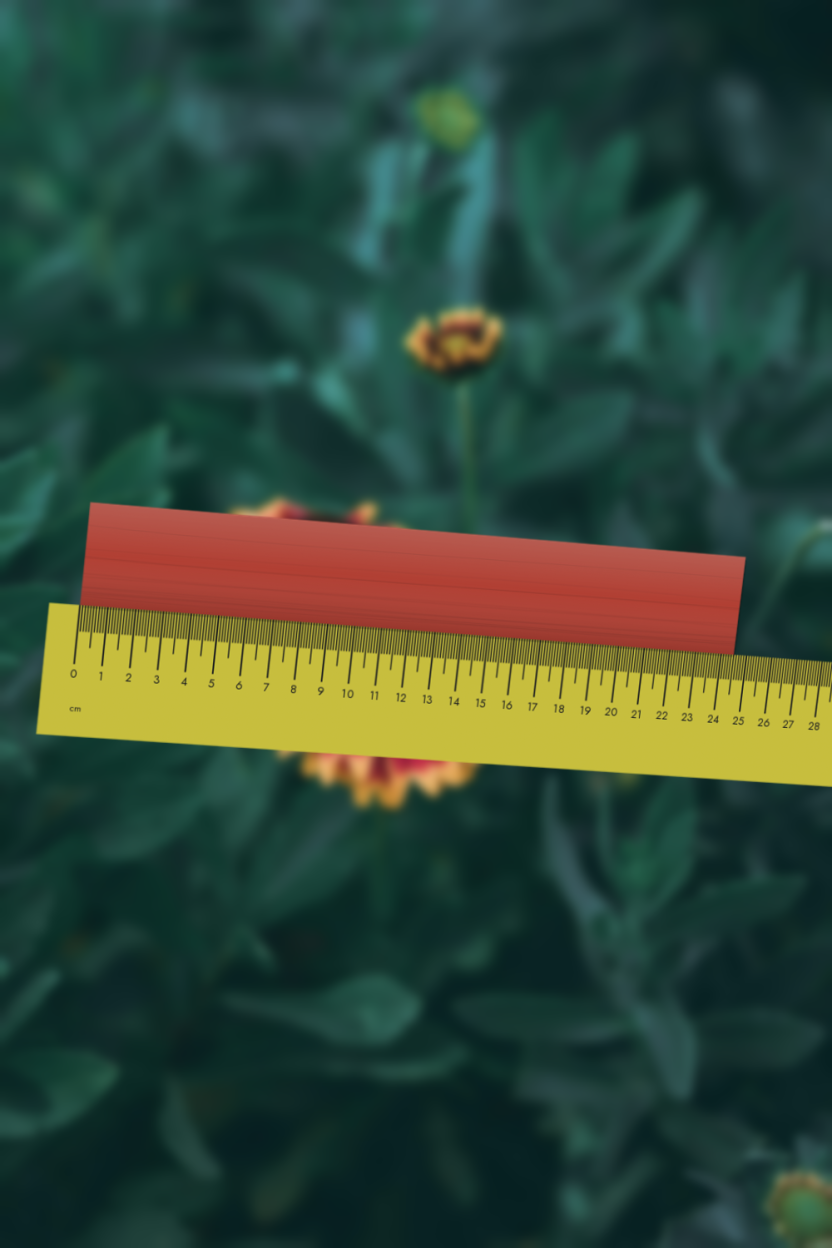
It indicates 24.5,cm
